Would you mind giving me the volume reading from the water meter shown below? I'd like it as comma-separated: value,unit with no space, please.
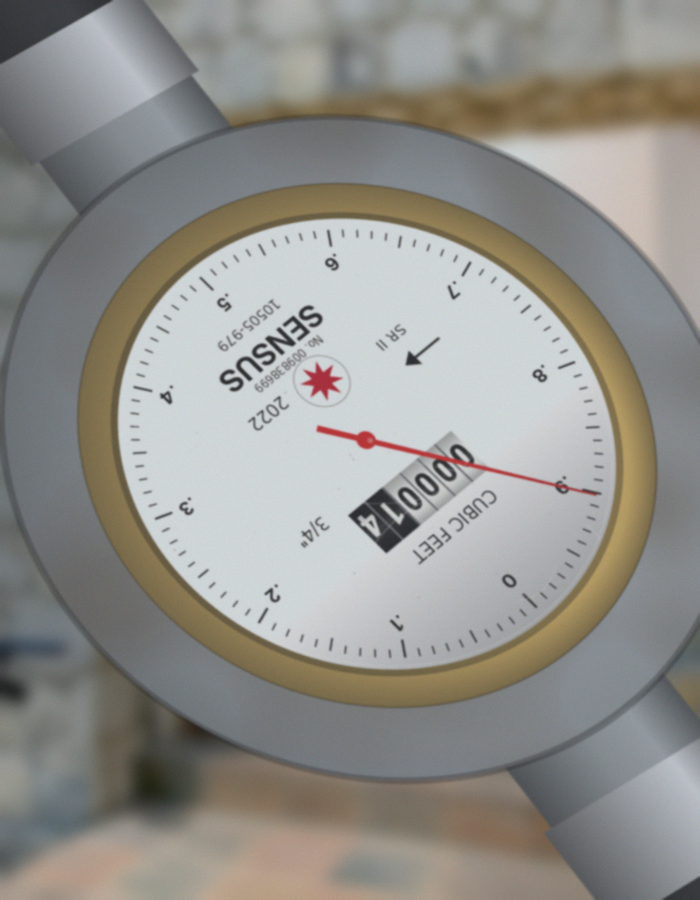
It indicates 13.90,ft³
